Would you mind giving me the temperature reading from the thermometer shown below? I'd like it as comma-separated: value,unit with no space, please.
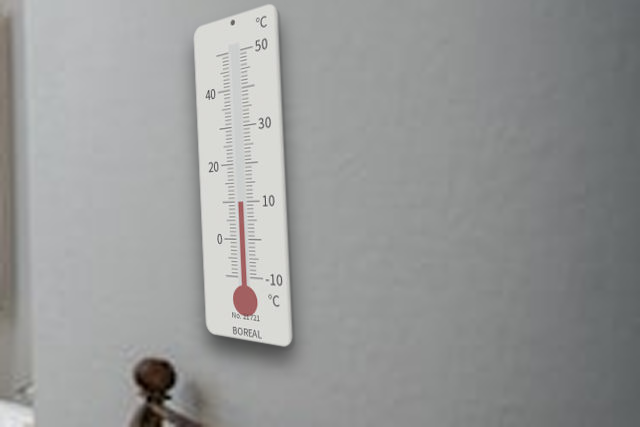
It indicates 10,°C
